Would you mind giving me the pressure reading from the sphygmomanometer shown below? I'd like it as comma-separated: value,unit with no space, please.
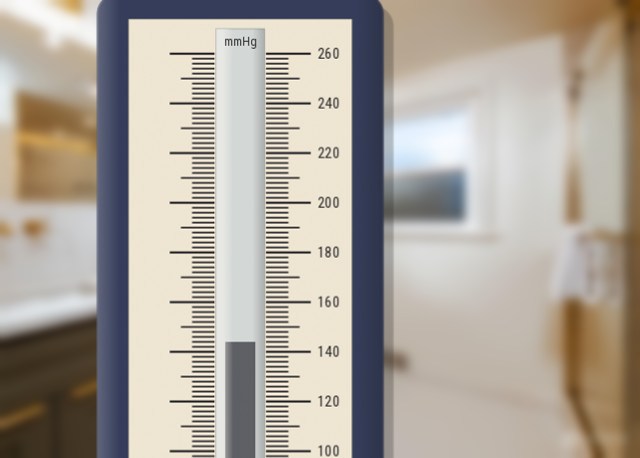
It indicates 144,mmHg
